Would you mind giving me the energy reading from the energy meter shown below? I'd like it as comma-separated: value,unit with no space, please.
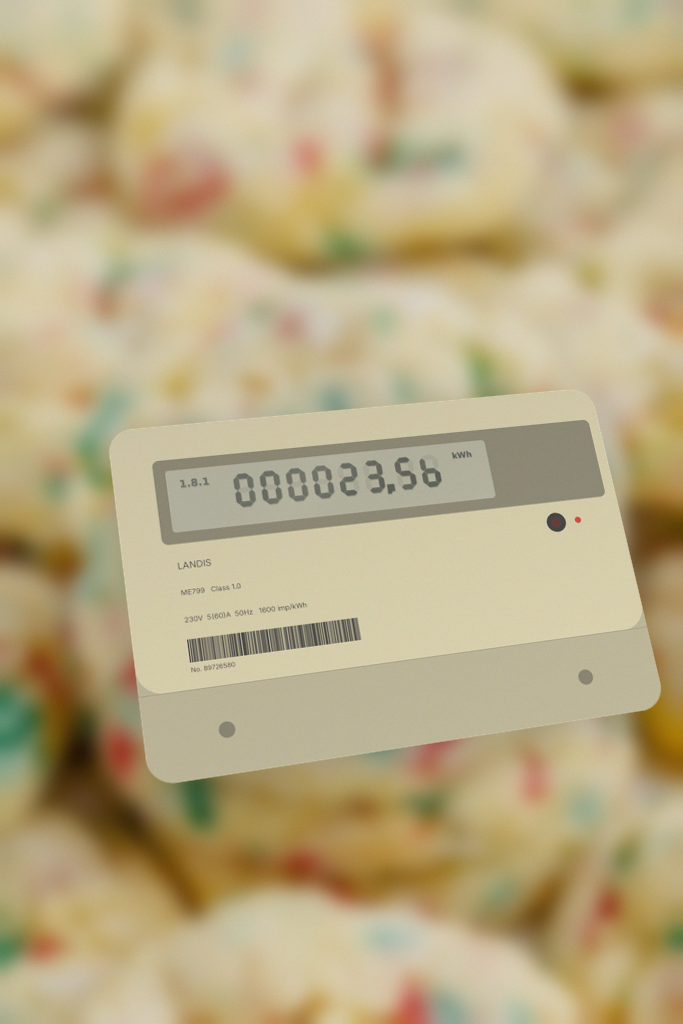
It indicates 23.56,kWh
